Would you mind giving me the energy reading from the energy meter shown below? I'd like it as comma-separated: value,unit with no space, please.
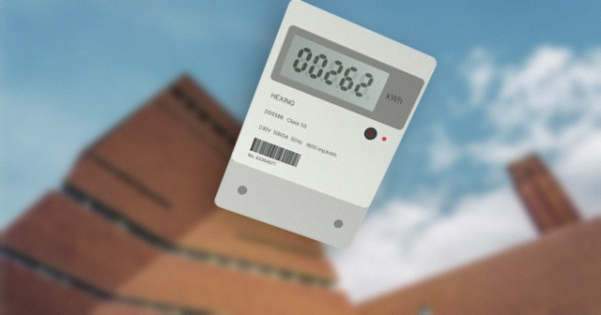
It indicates 262,kWh
